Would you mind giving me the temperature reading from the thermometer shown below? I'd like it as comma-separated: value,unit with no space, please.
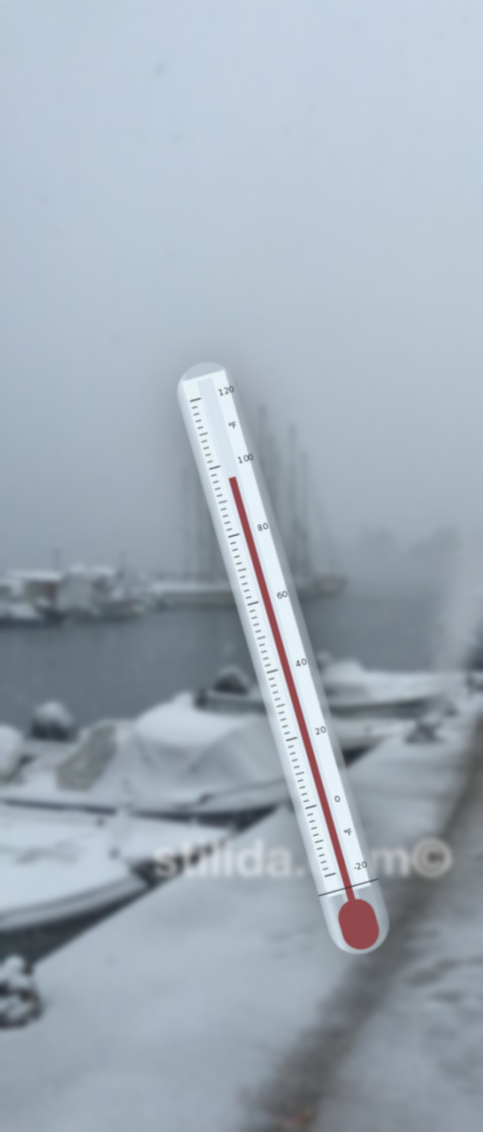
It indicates 96,°F
